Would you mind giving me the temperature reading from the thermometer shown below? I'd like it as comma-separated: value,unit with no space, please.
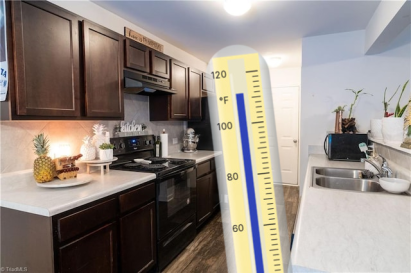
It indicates 112,°F
